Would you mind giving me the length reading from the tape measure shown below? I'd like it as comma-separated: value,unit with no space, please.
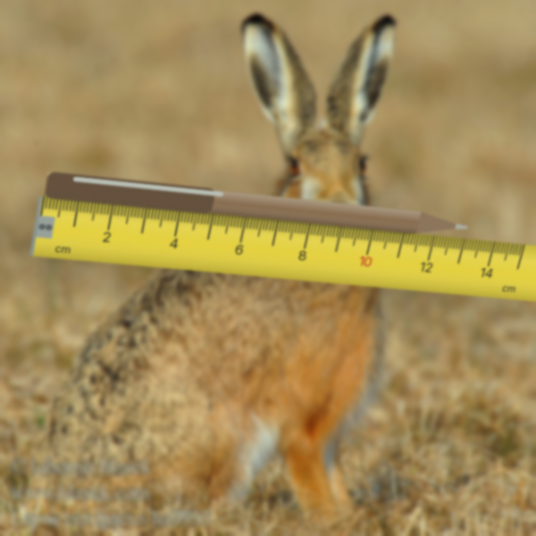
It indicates 13,cm
